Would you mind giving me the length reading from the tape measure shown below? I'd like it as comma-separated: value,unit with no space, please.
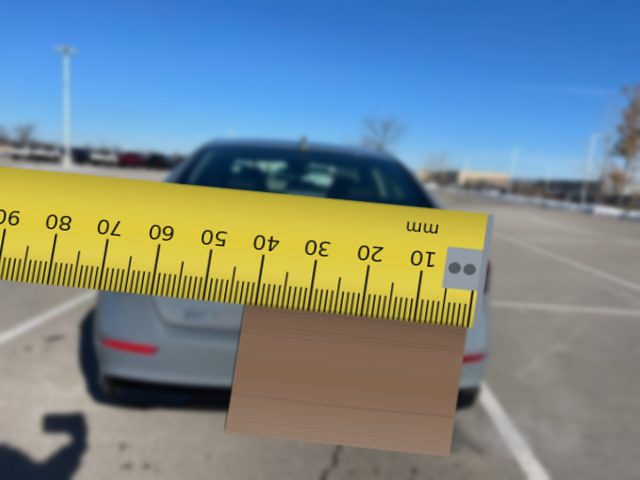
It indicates 42,mm
